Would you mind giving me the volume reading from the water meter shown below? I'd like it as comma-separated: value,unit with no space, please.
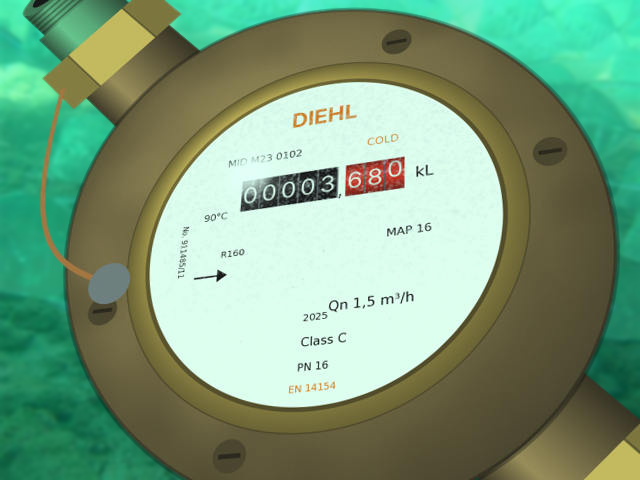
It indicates 3.680,kL
